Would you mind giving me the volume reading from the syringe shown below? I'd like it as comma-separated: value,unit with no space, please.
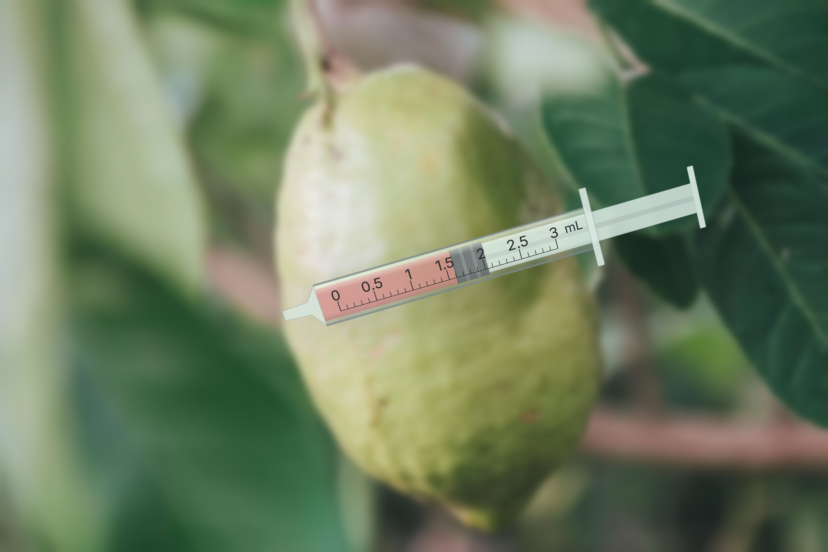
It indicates 1.6,mL
